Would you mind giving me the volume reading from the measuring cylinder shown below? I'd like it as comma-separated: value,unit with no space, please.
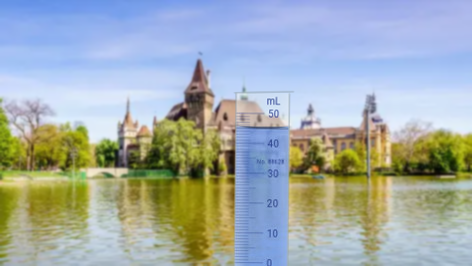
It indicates 45,mL
